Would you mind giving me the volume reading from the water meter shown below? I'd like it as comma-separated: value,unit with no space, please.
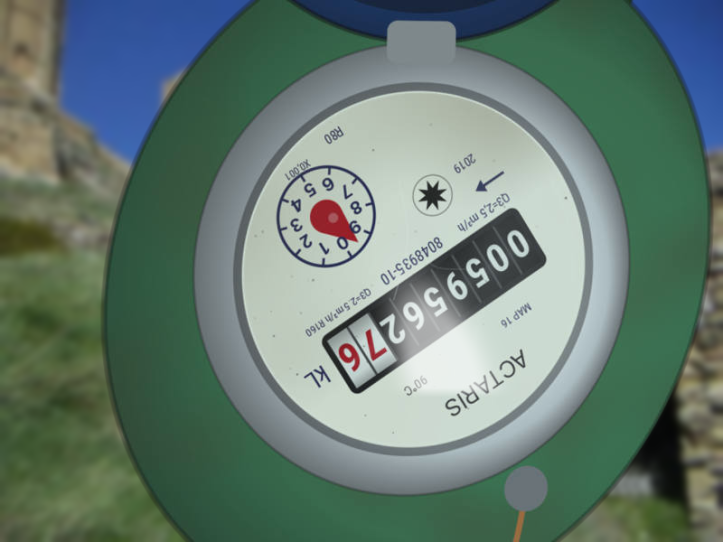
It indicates 59562.759,kL
